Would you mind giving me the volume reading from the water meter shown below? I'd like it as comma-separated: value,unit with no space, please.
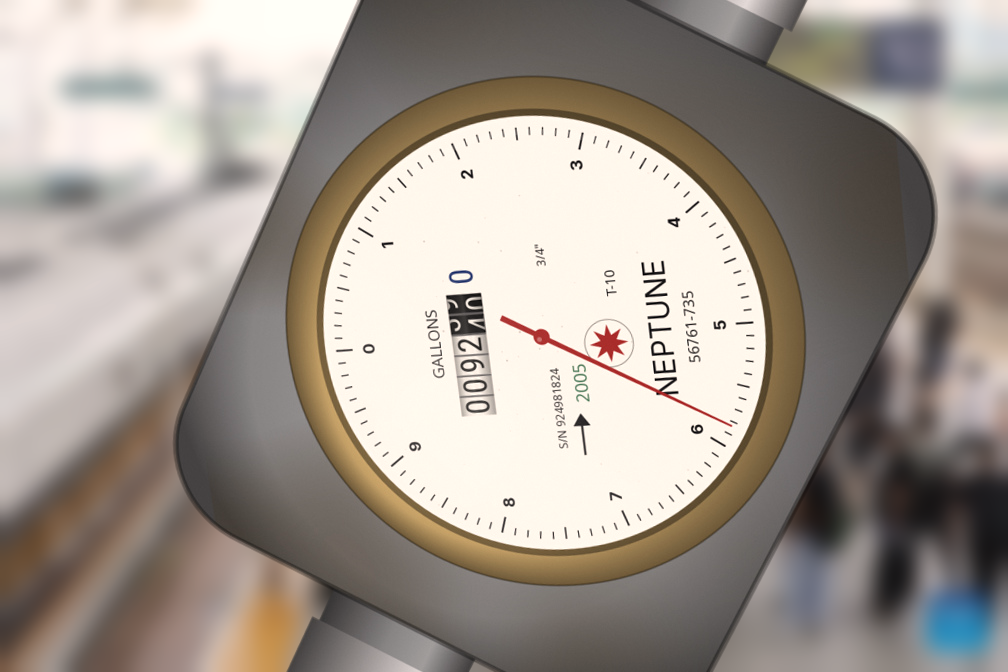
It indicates 92395.8,gal
